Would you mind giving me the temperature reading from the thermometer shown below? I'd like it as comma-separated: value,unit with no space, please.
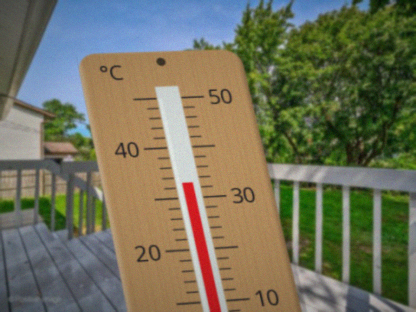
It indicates 33,°C
